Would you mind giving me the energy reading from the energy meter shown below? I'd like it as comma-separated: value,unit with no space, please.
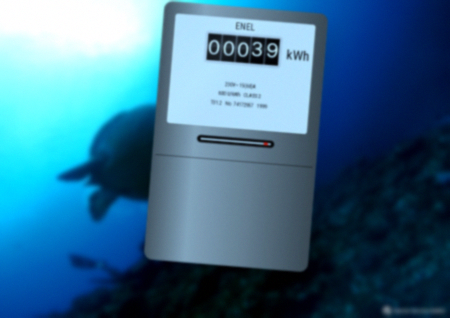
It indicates 39,kWh
